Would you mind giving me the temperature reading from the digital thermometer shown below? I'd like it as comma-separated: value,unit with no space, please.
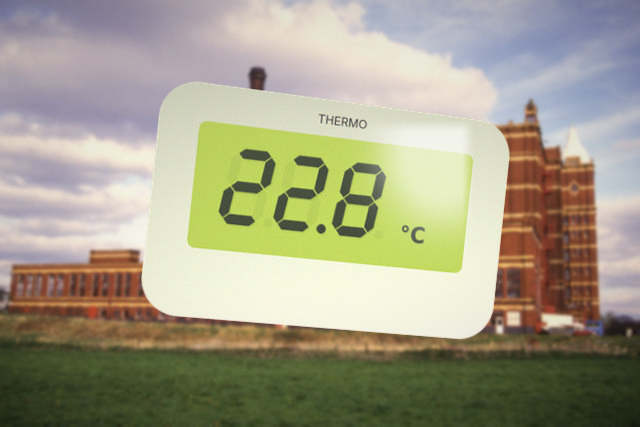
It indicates 22.8,°C
